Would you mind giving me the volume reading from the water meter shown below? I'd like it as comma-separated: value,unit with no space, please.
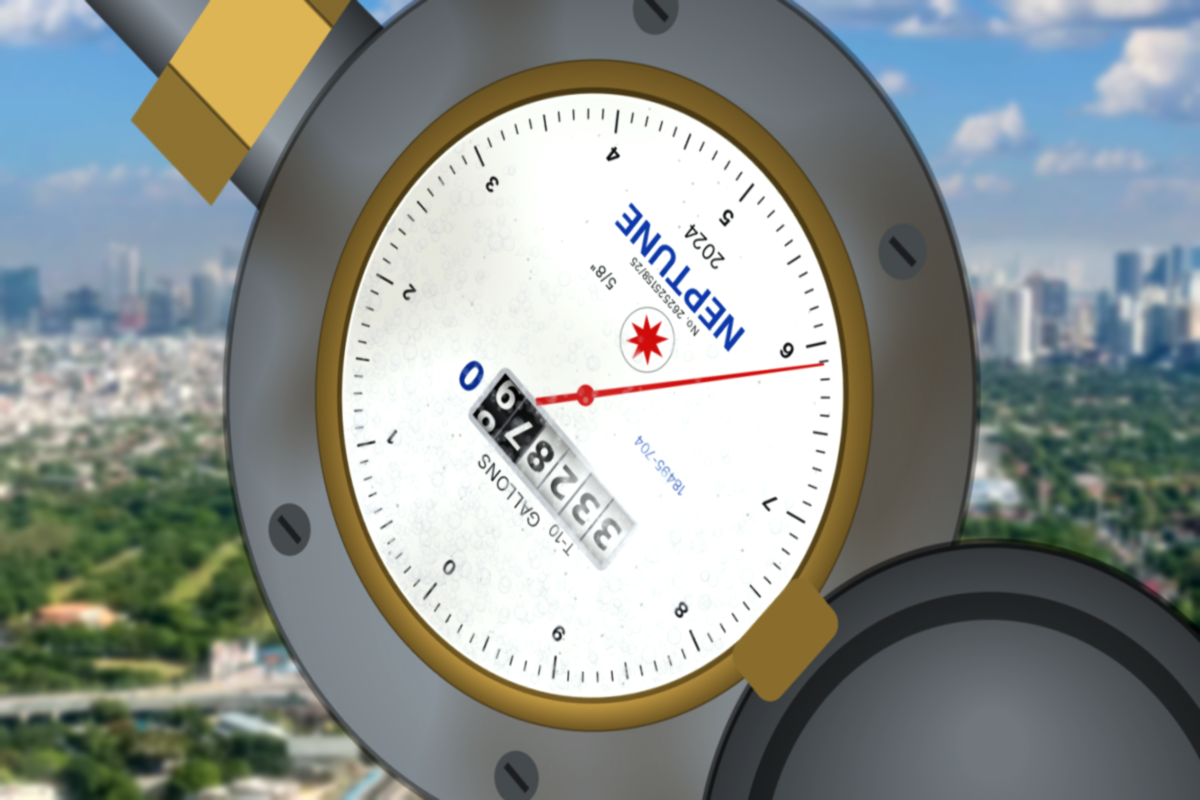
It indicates 3328786.1,gal
